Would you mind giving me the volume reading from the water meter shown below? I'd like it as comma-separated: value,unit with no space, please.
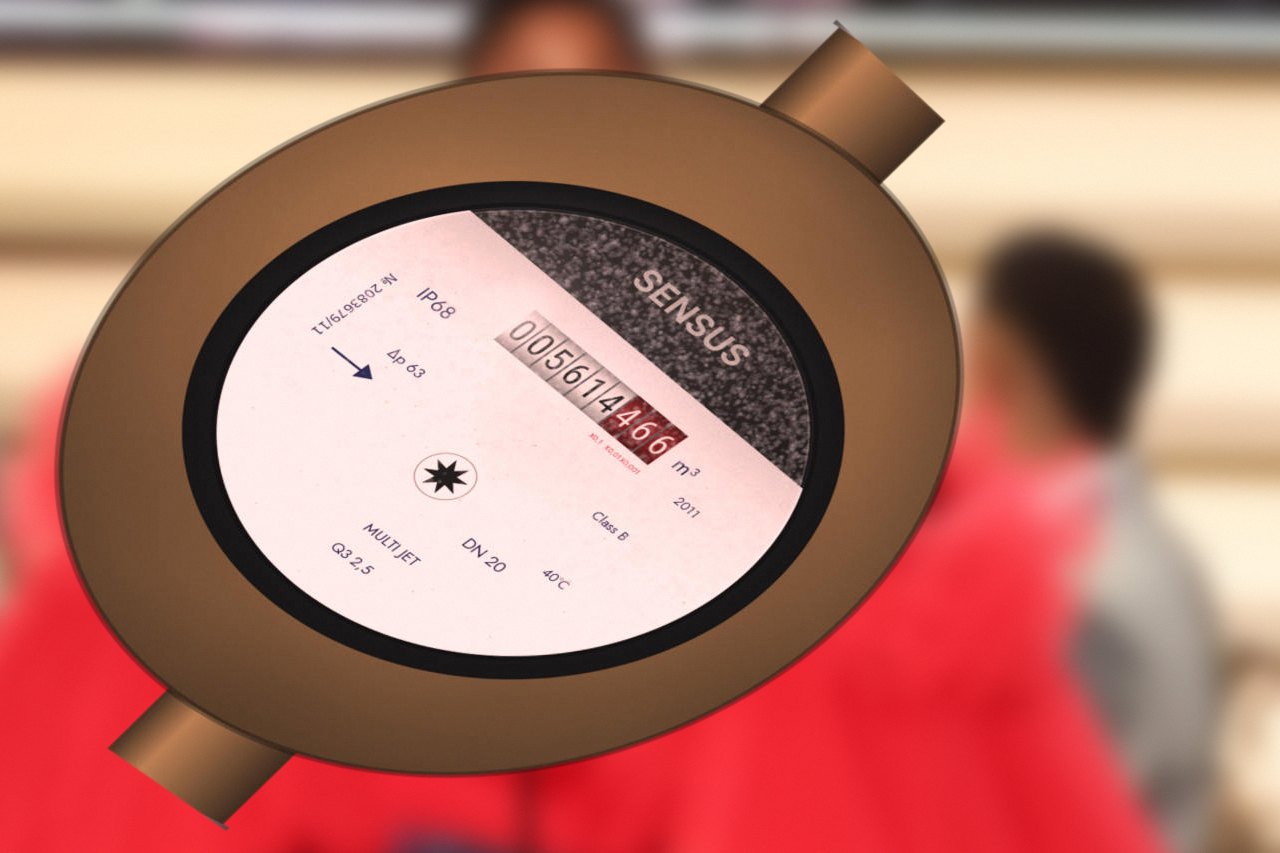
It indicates 5614.466,m³
